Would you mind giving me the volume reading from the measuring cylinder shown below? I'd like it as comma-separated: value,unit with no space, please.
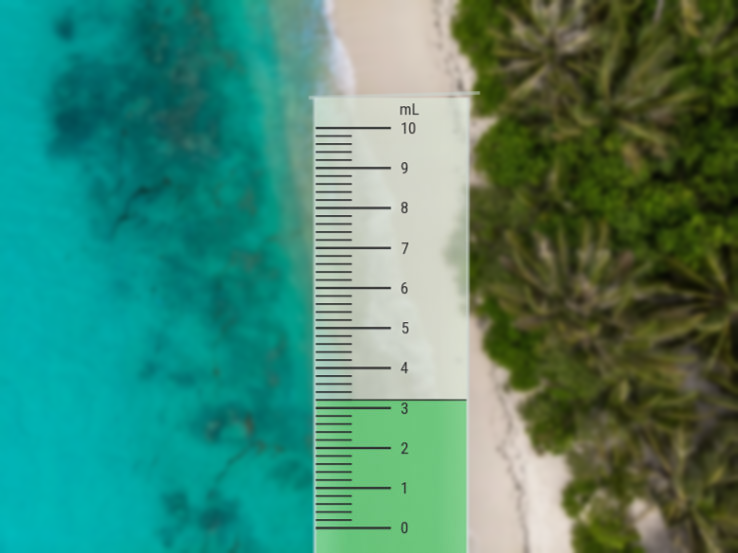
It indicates 3.2,mL
